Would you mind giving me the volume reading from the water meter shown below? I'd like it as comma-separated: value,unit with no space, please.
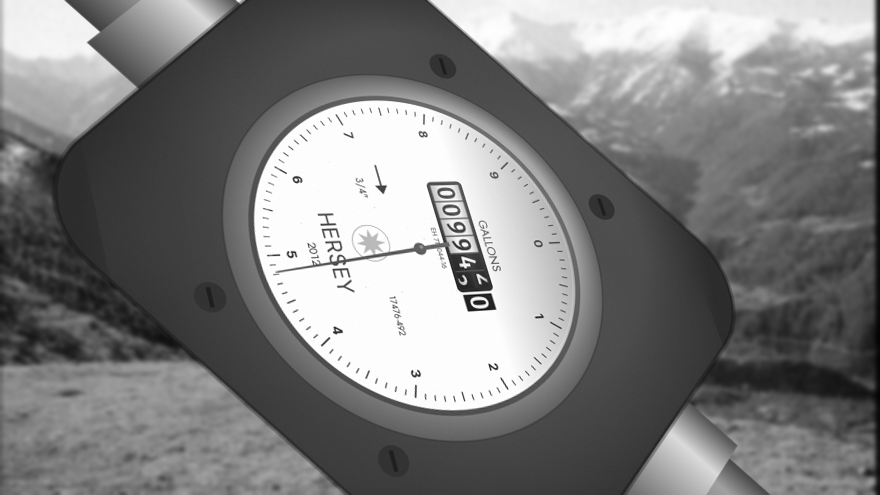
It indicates 99424.8,gal
